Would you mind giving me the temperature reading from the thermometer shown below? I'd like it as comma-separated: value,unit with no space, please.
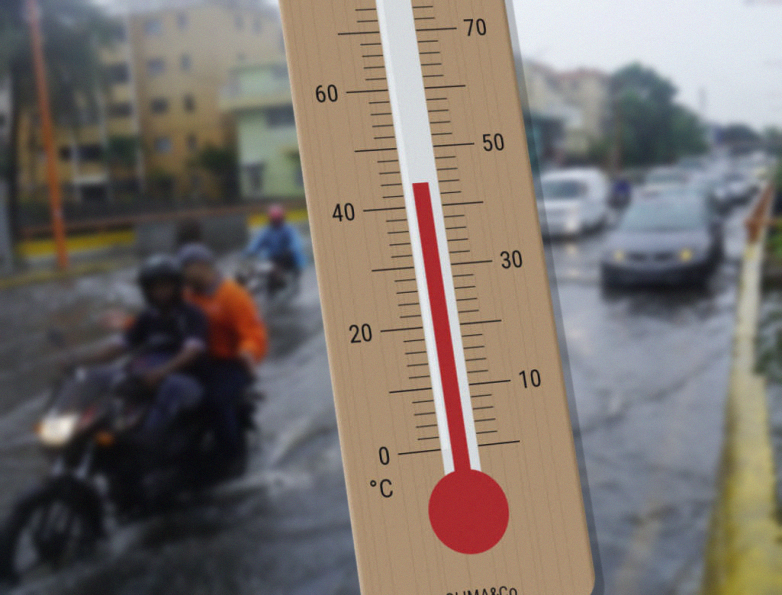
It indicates 44,°C
